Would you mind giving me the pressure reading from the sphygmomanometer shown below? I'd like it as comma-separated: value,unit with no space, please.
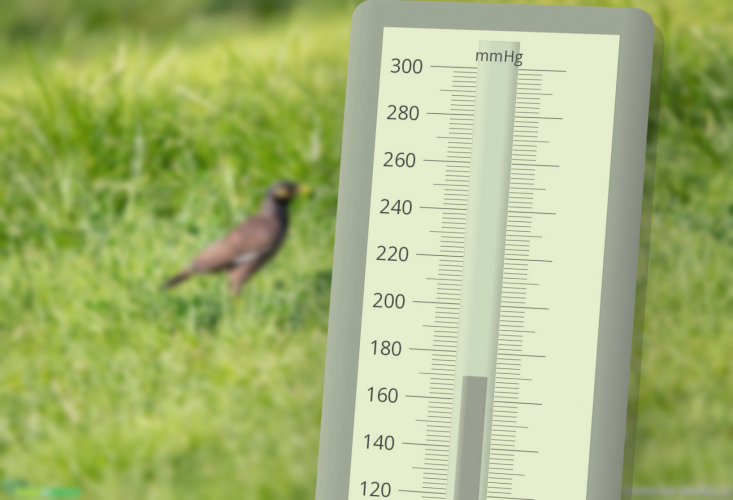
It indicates 170,mmHg
